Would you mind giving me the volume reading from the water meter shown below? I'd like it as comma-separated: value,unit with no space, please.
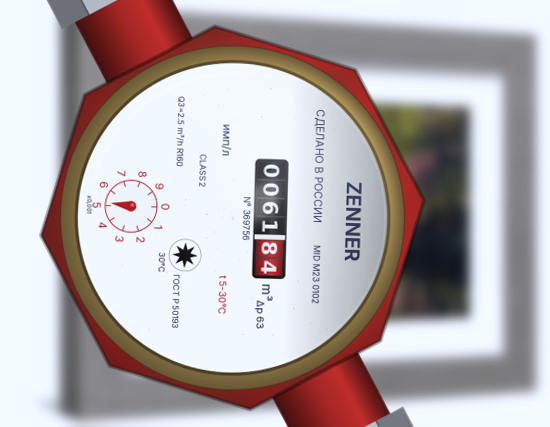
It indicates 61.845,m³
